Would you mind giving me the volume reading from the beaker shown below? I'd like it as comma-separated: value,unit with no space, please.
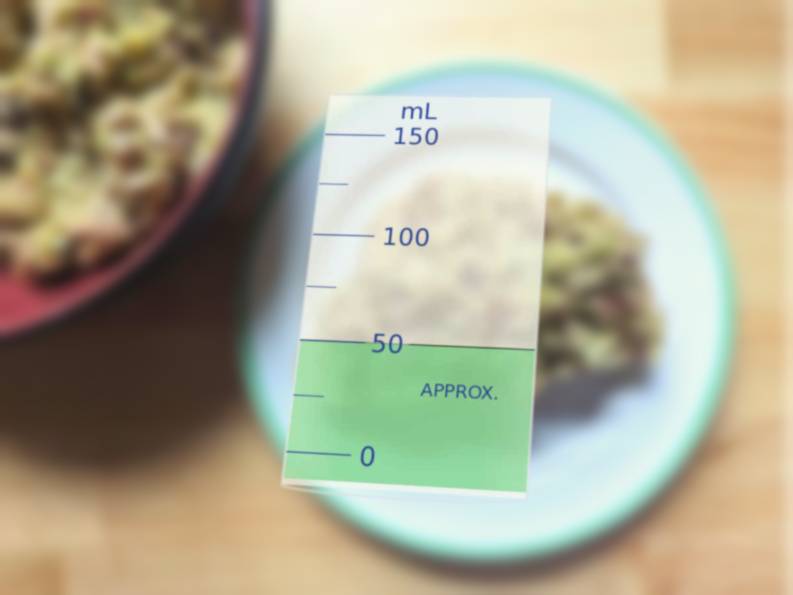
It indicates 50,mL
